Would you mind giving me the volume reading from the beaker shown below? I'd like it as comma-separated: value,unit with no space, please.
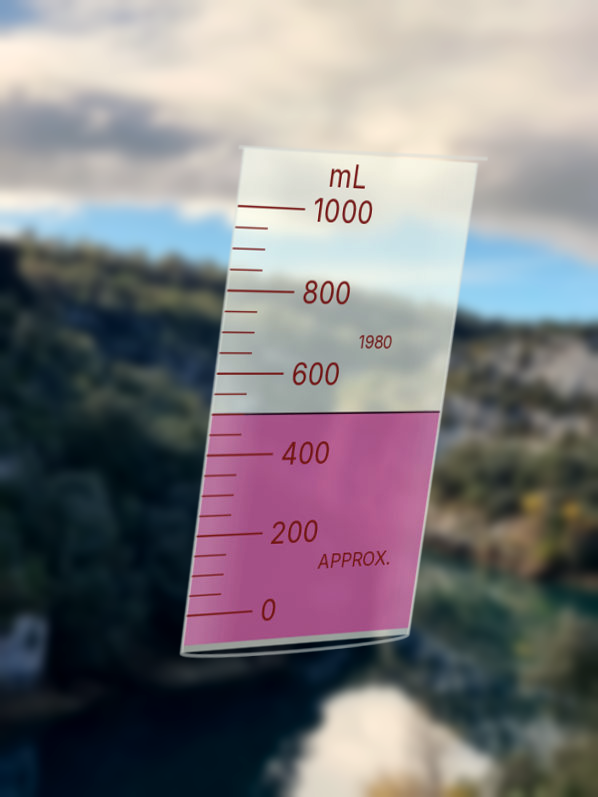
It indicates 500,mL
